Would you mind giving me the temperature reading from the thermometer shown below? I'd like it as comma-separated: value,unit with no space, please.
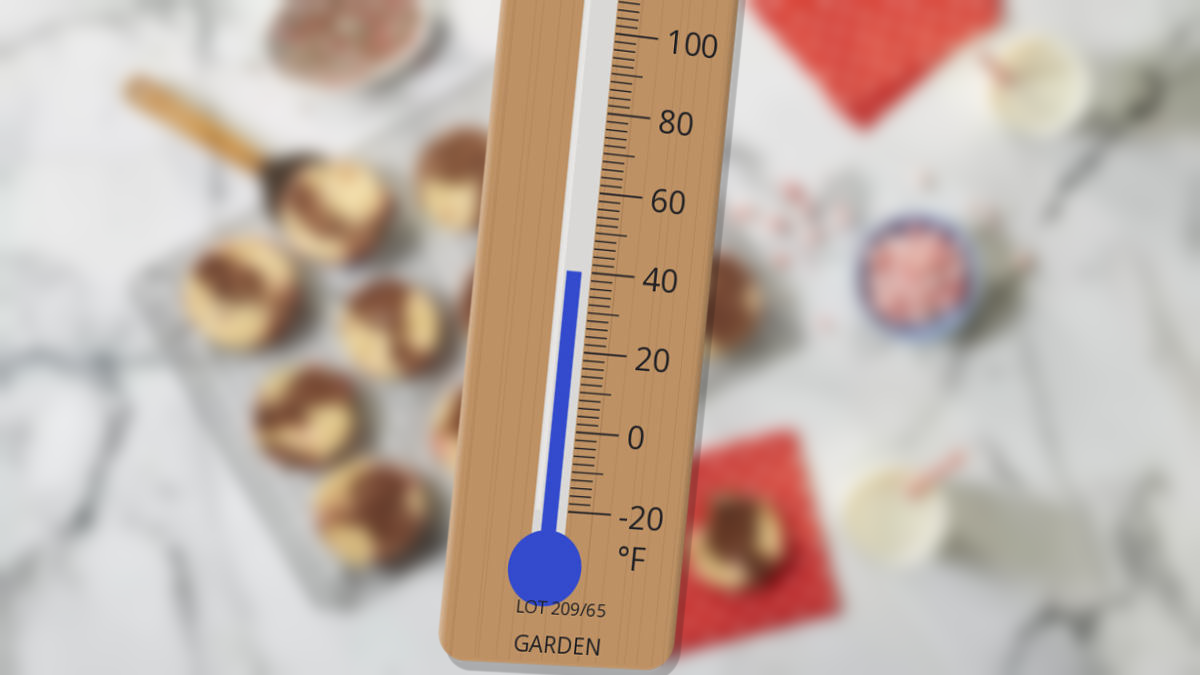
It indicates 40,°F
